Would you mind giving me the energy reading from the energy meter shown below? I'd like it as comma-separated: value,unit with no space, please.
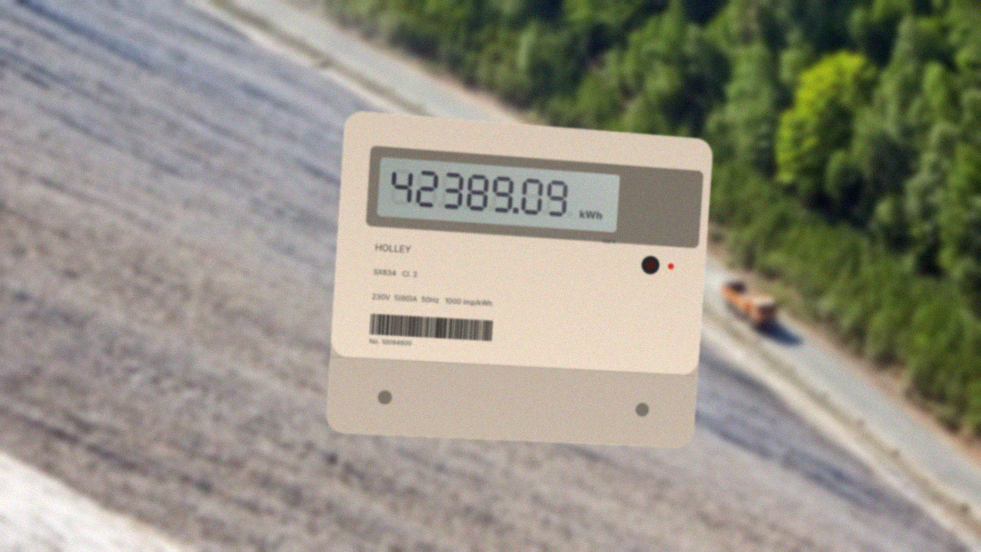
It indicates 42389.09,kWh
